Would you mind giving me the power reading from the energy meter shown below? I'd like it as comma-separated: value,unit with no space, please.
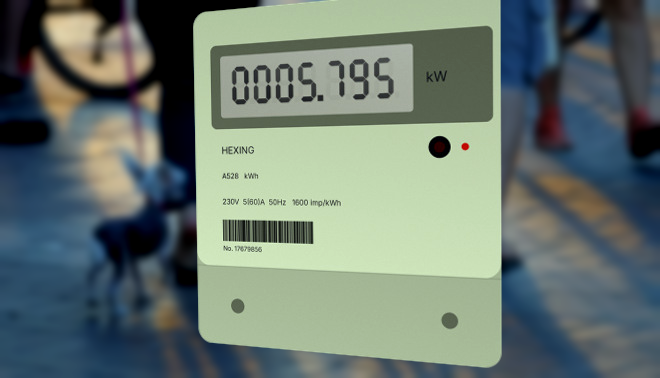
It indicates 5.795,kW
